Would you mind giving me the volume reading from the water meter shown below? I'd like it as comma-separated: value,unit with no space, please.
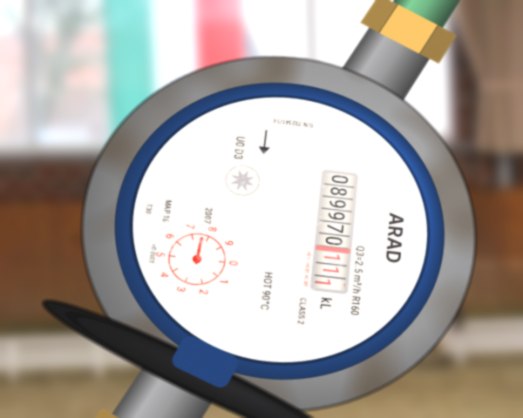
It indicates 89970.1107,kL
